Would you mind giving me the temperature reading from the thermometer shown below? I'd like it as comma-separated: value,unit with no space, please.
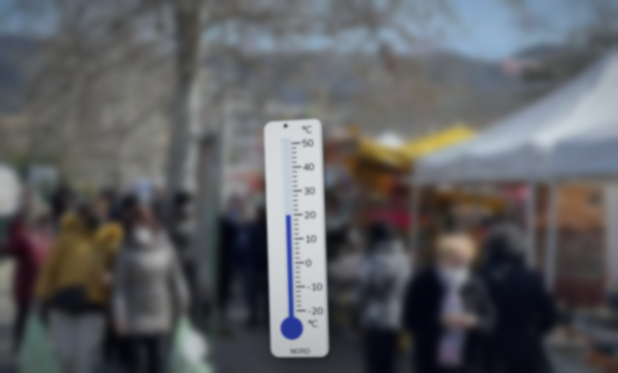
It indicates 20,°C
